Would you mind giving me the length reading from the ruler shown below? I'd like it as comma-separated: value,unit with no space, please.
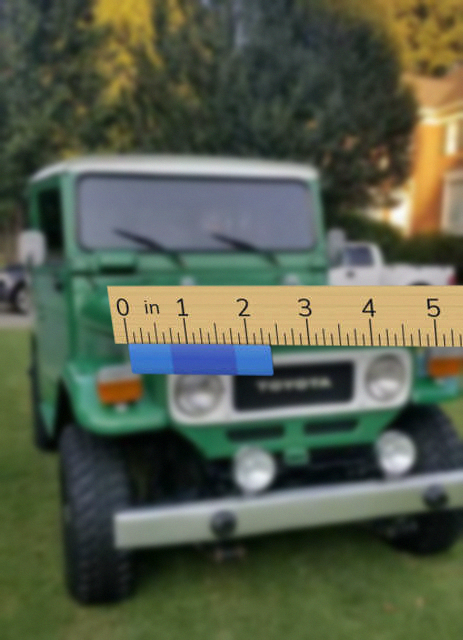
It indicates 2.375,in
